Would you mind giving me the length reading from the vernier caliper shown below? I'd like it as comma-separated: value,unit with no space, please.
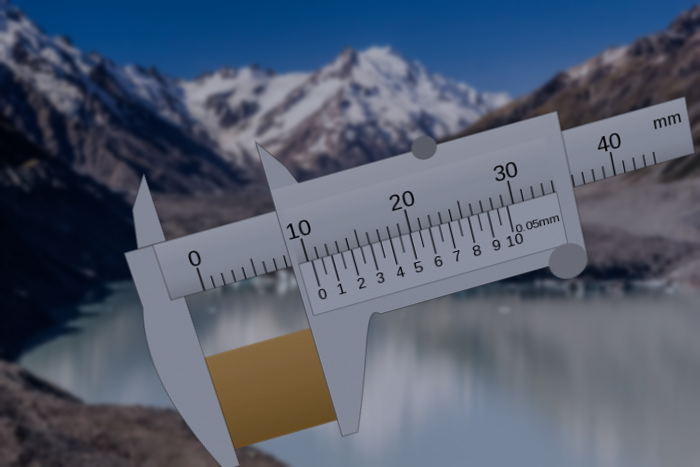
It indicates 10.4,mm
